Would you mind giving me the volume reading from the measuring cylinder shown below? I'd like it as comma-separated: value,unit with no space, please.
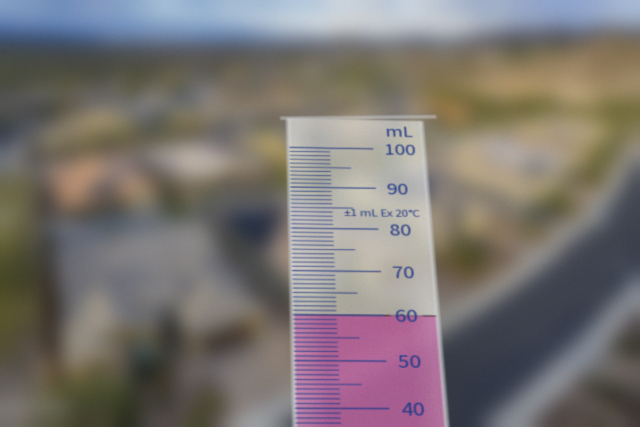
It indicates 60,mL
